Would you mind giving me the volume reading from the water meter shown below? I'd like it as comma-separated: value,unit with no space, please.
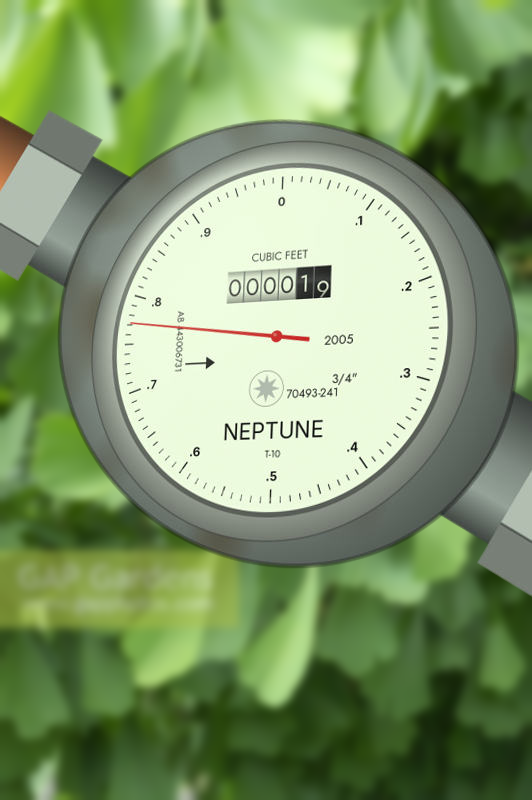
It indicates 18.77,ft³
